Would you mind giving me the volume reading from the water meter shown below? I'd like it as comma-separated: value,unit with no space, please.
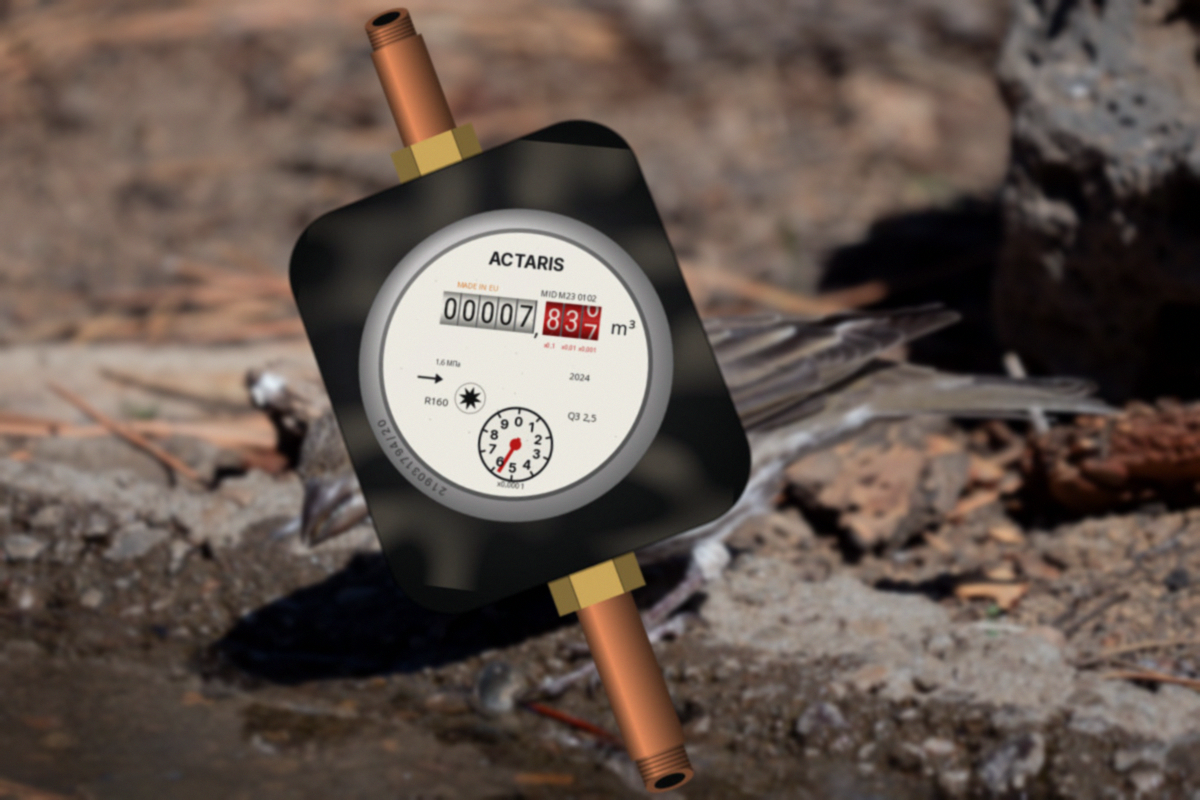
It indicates 7.8365,m³
